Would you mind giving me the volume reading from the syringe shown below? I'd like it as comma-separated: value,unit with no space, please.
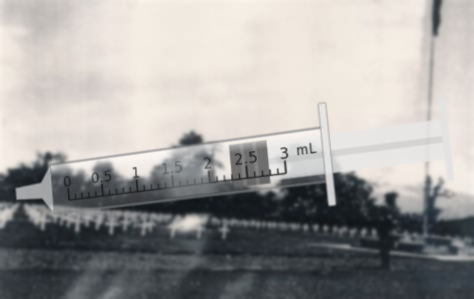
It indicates 2.3,mL
